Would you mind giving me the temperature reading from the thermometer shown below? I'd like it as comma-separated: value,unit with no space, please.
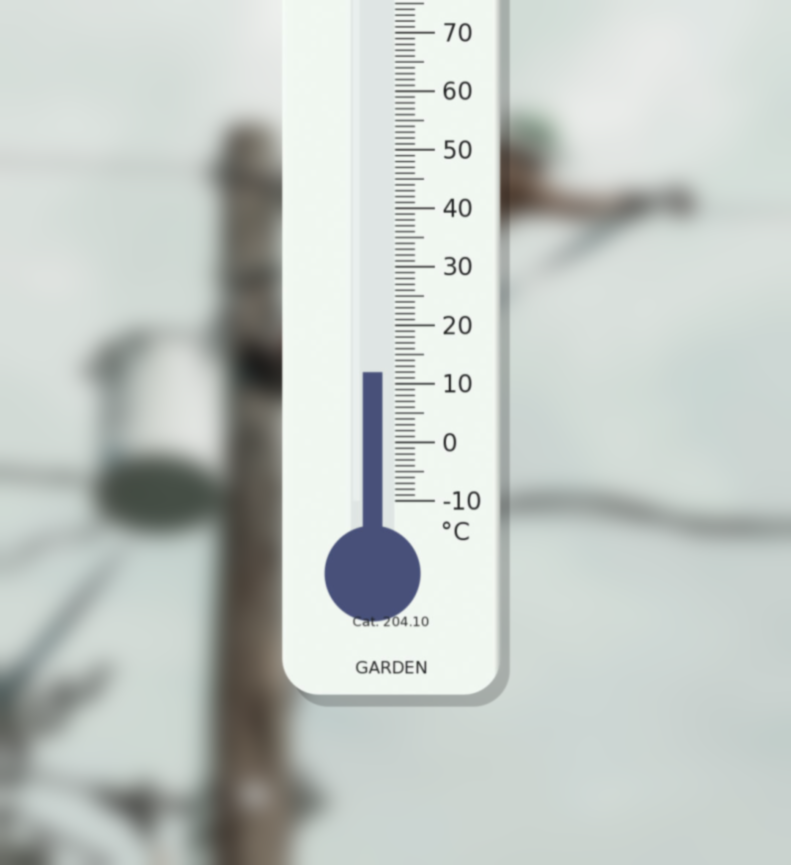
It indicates 12,°C
